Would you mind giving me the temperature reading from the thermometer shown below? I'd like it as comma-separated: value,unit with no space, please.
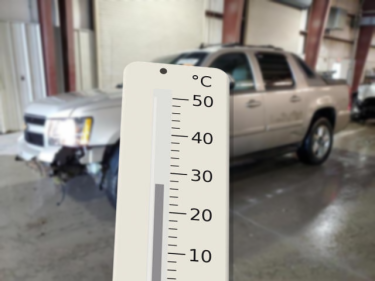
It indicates 27,°C
